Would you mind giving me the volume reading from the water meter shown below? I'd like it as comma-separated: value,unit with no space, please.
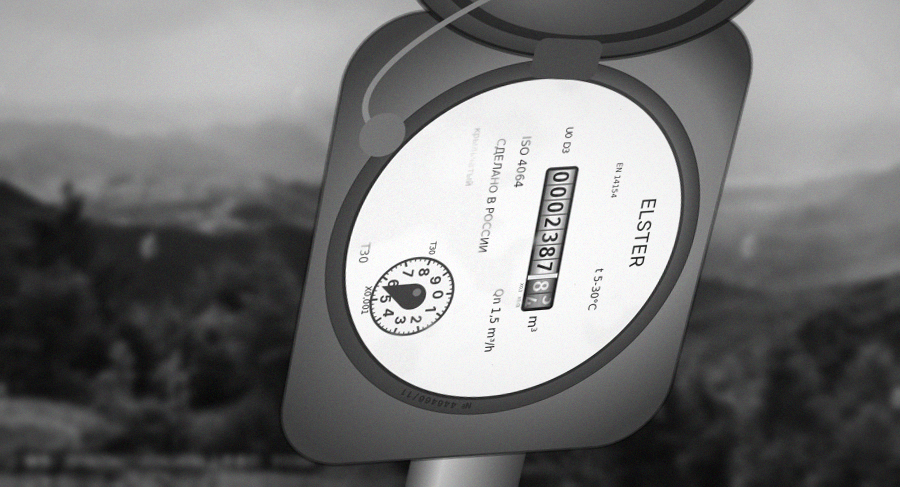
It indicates 2387.835,m³
